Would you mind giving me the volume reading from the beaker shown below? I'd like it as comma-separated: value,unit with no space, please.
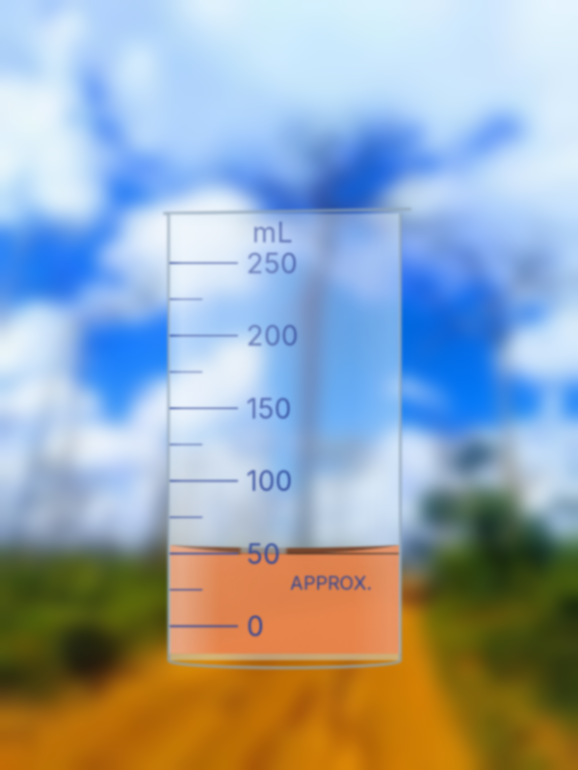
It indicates 50,mL
